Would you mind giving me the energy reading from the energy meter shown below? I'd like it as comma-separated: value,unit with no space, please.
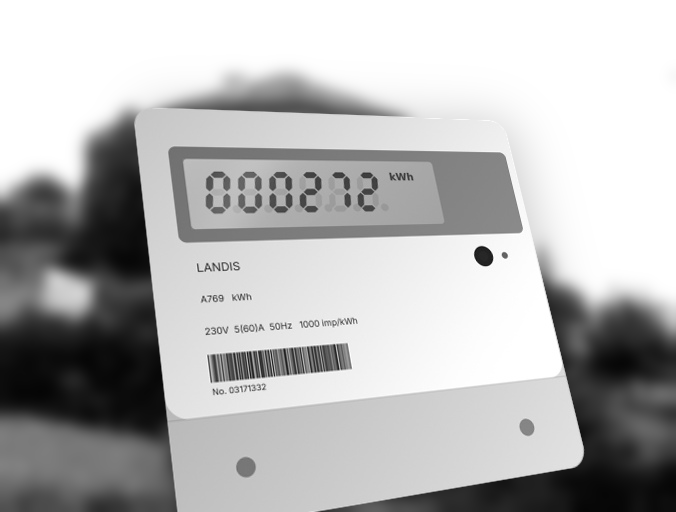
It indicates 272,kWh
